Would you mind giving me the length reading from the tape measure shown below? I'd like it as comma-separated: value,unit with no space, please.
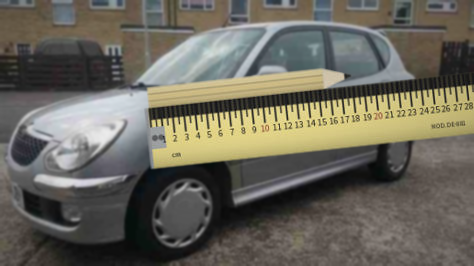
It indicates 18,cm
